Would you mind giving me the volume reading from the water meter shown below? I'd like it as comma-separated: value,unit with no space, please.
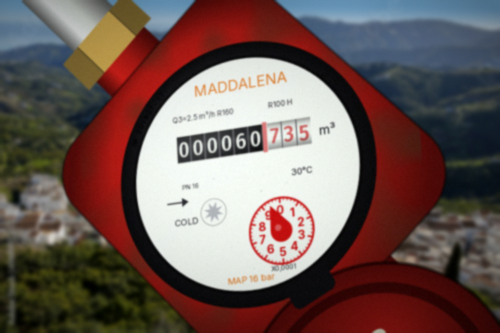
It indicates 60.7349,m³
